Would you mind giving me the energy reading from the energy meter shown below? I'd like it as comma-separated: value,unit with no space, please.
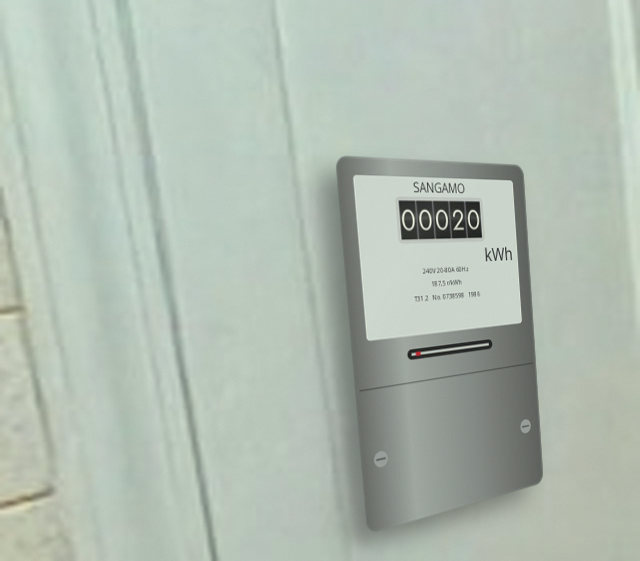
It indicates 20,kWh
